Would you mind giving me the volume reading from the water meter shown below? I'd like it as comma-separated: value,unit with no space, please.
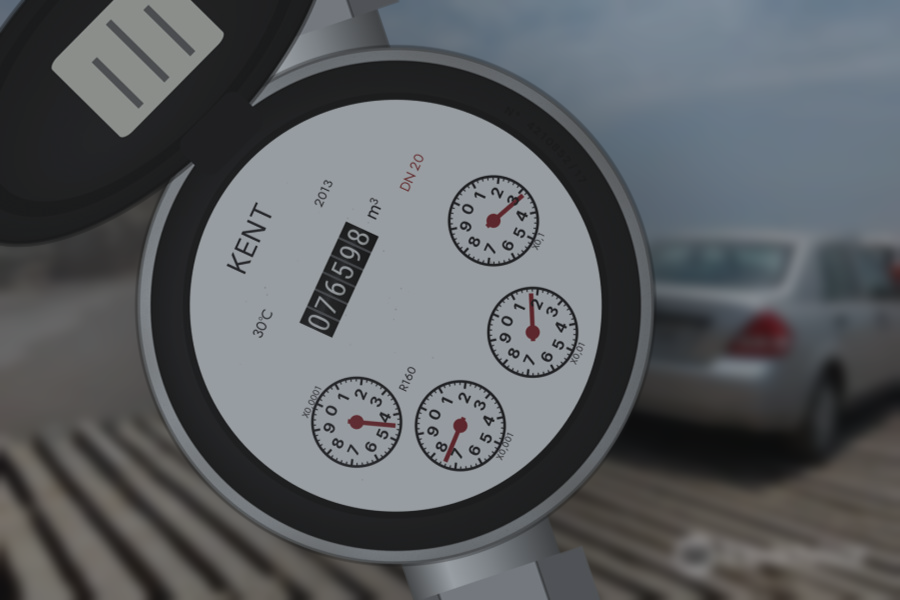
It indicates 76598.3174,m³
